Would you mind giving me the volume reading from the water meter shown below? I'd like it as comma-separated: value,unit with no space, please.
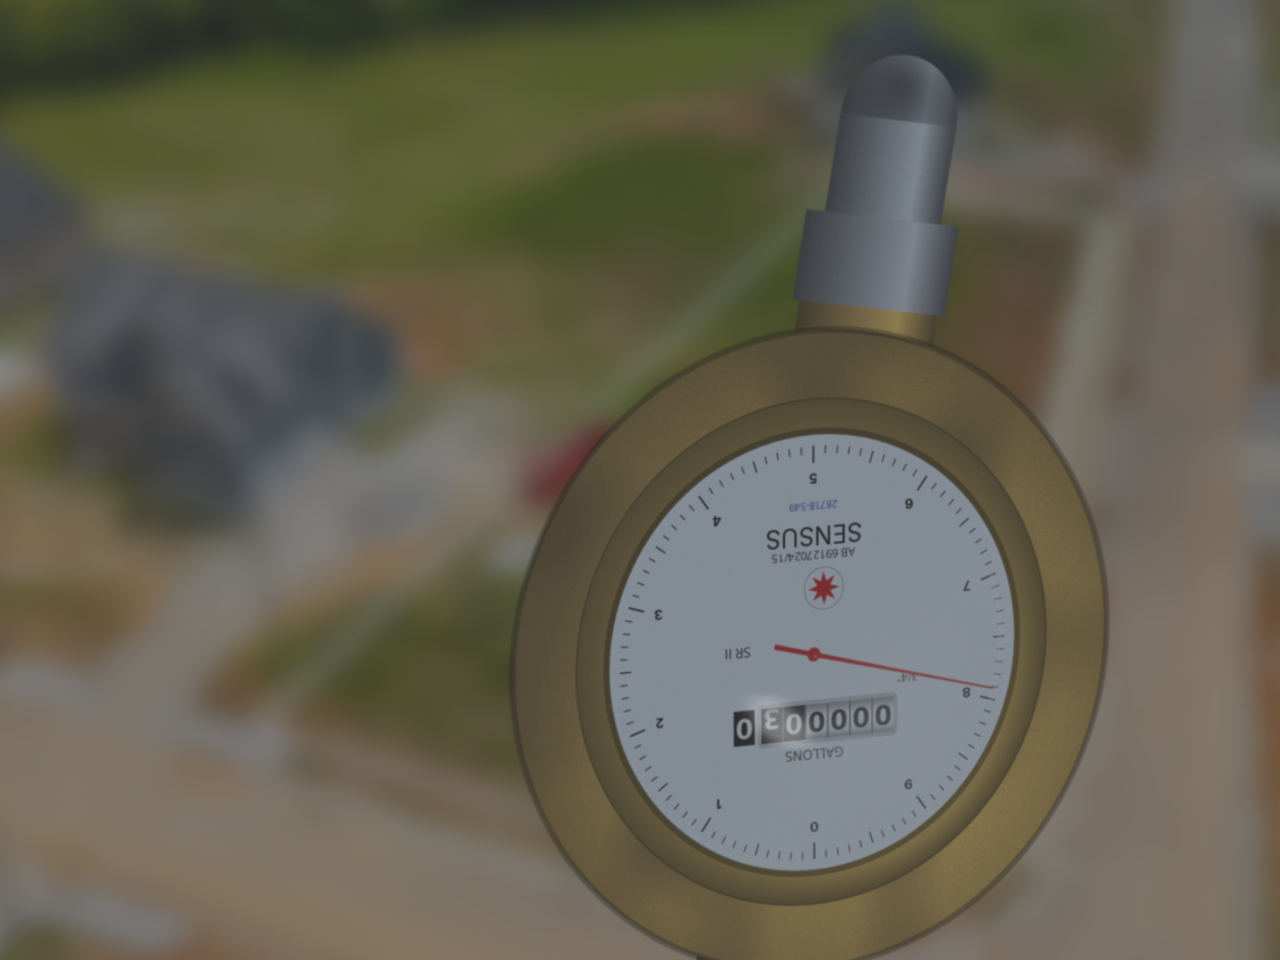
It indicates 27.9,gal
